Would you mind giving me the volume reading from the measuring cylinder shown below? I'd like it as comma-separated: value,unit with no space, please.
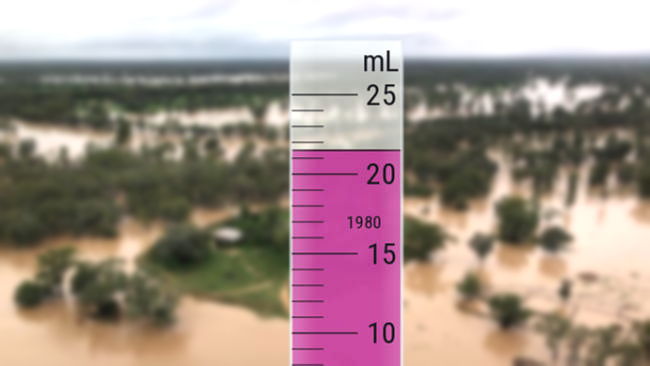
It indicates 21.5,mL
